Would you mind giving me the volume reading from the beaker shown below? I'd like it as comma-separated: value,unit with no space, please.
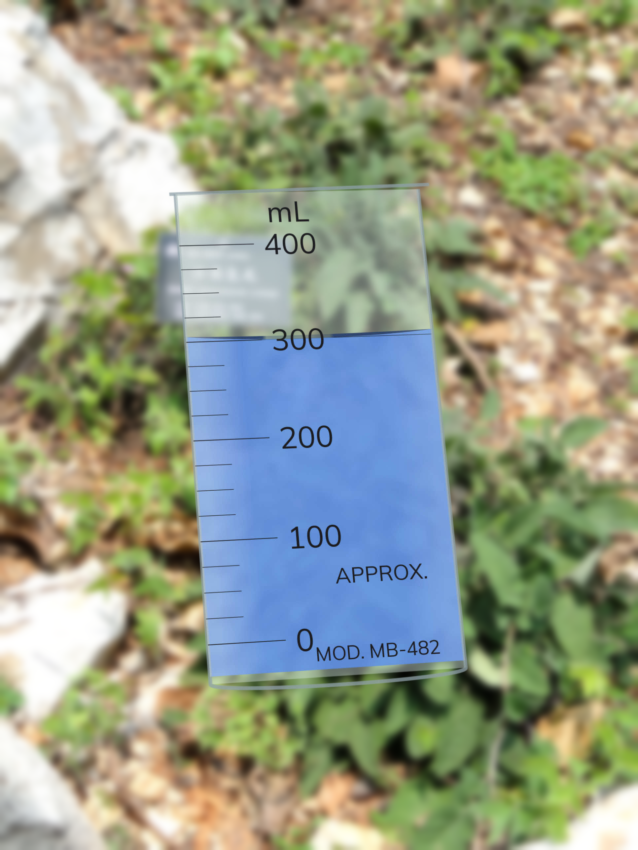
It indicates 300,mL
